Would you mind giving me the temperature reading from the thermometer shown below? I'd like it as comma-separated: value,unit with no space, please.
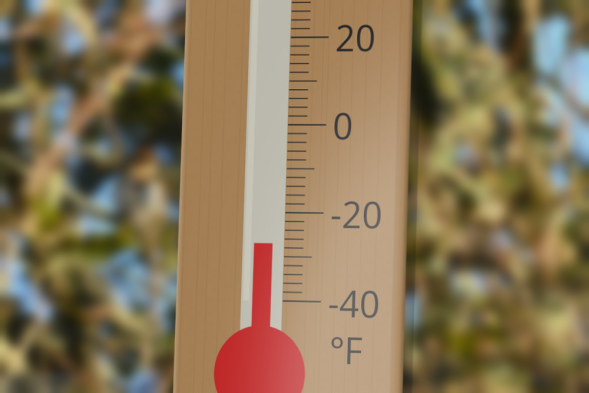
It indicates -27,°F
